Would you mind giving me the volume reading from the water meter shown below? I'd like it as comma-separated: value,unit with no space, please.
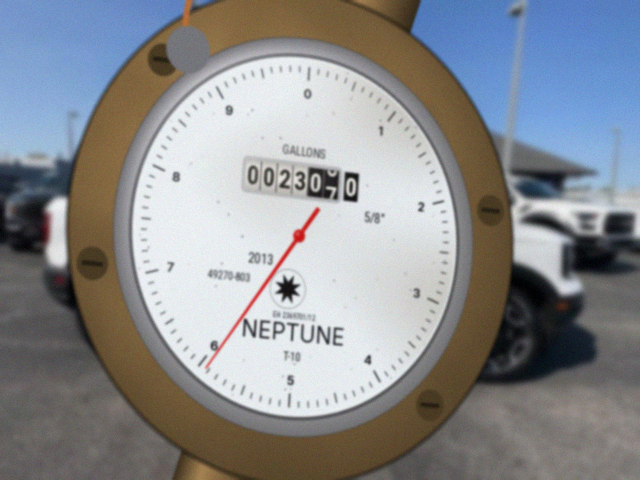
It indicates 23065.9,gal
